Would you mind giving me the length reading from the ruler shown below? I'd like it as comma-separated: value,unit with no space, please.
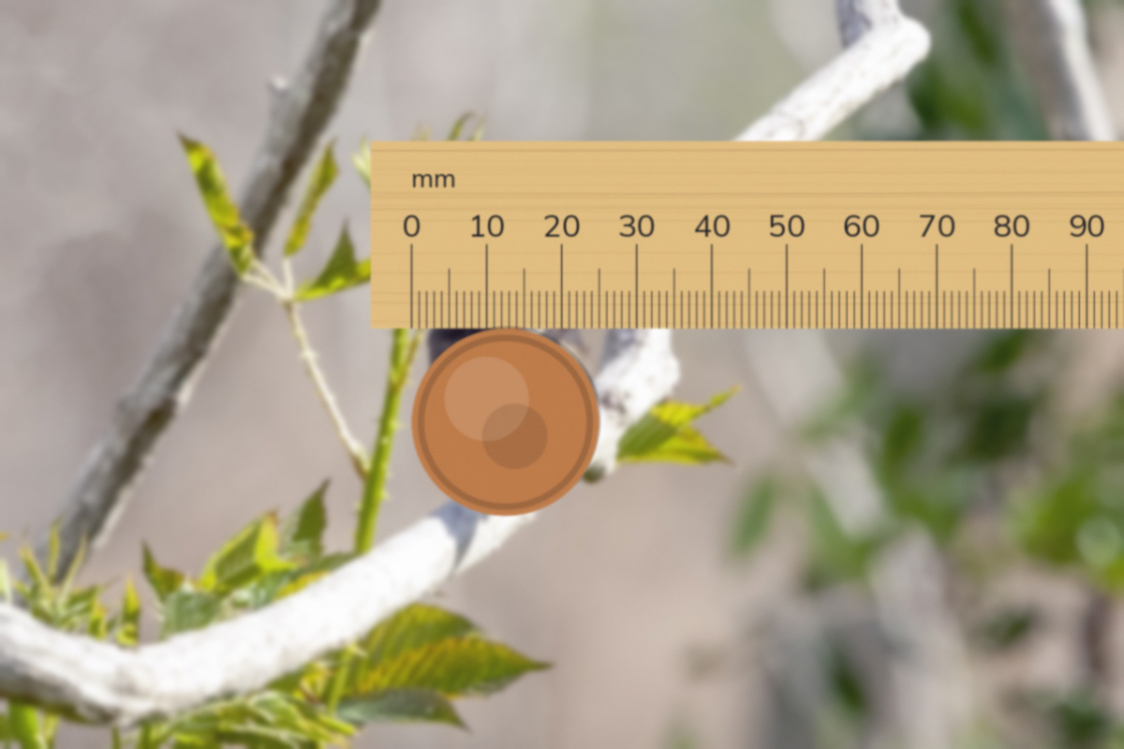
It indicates 25,mm
